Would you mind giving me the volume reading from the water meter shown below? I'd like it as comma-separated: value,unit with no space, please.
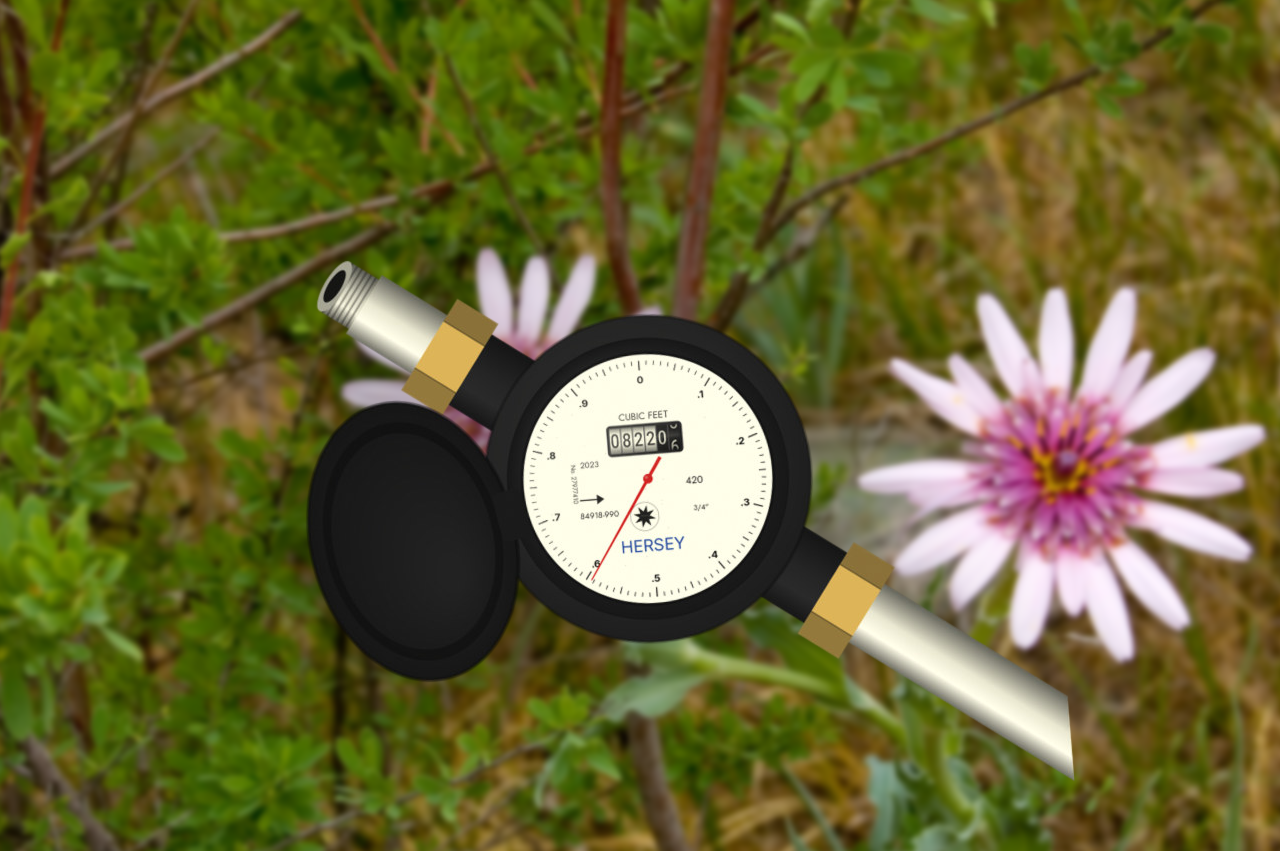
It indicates 82205.59,ft³
